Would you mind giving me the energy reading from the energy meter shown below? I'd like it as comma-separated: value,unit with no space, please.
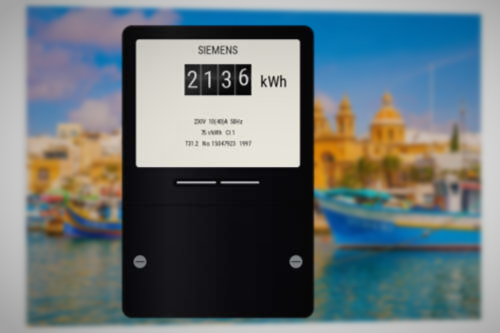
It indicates 2136,kWh
